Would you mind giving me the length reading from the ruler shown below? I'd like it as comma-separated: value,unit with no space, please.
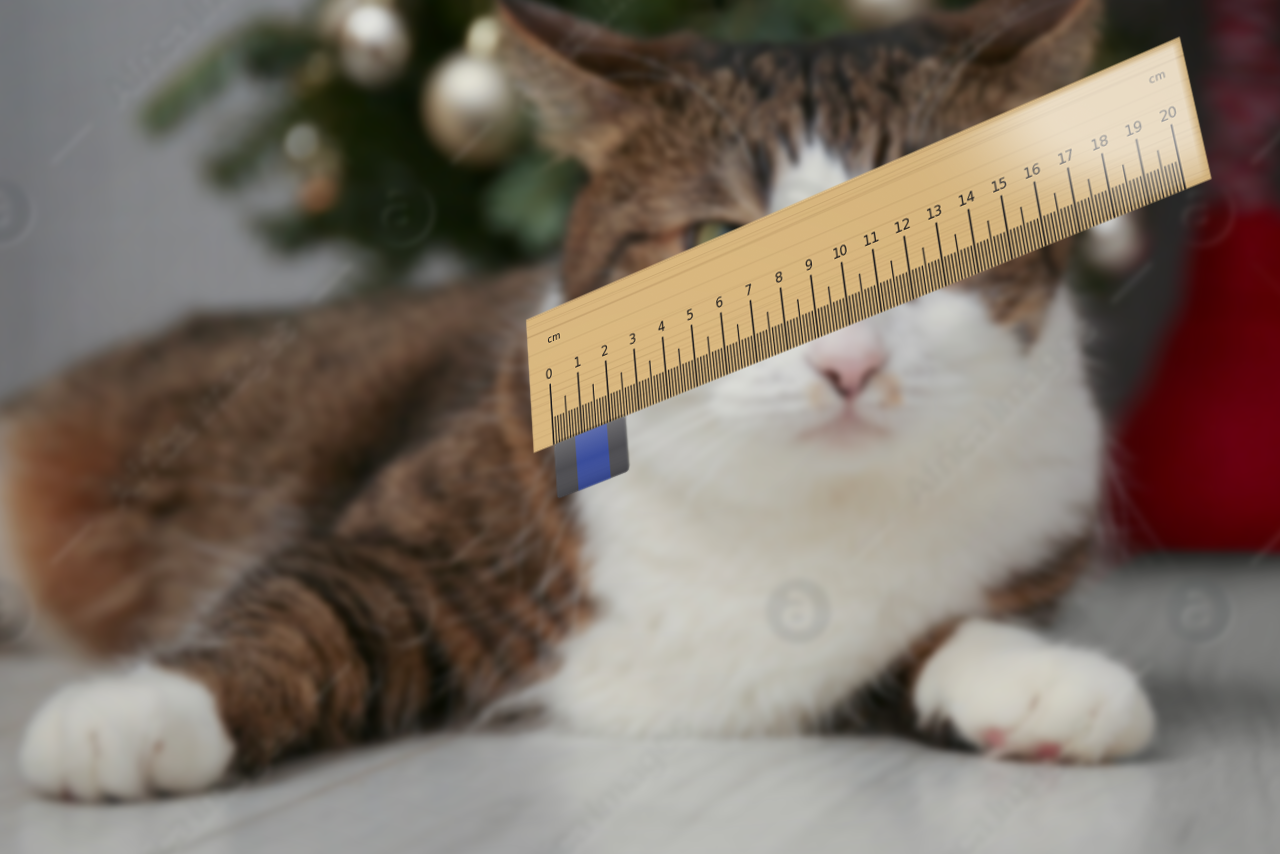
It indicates 2.5,cm
